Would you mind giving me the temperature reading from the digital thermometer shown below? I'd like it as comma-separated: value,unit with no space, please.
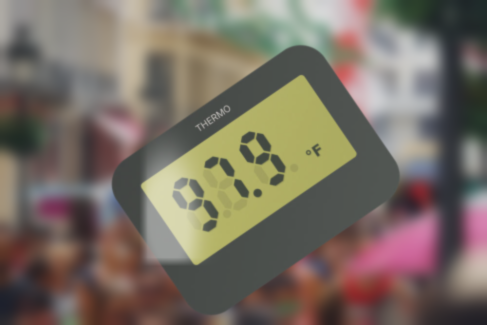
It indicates 97.9,°F
